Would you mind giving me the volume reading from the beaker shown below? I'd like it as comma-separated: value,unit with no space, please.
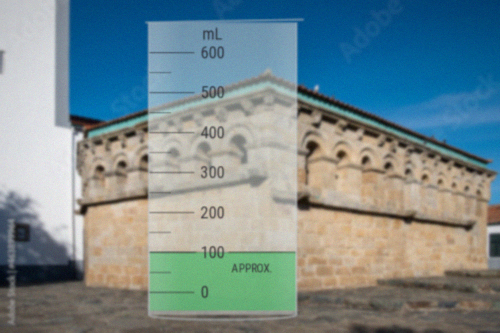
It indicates 100,mL
